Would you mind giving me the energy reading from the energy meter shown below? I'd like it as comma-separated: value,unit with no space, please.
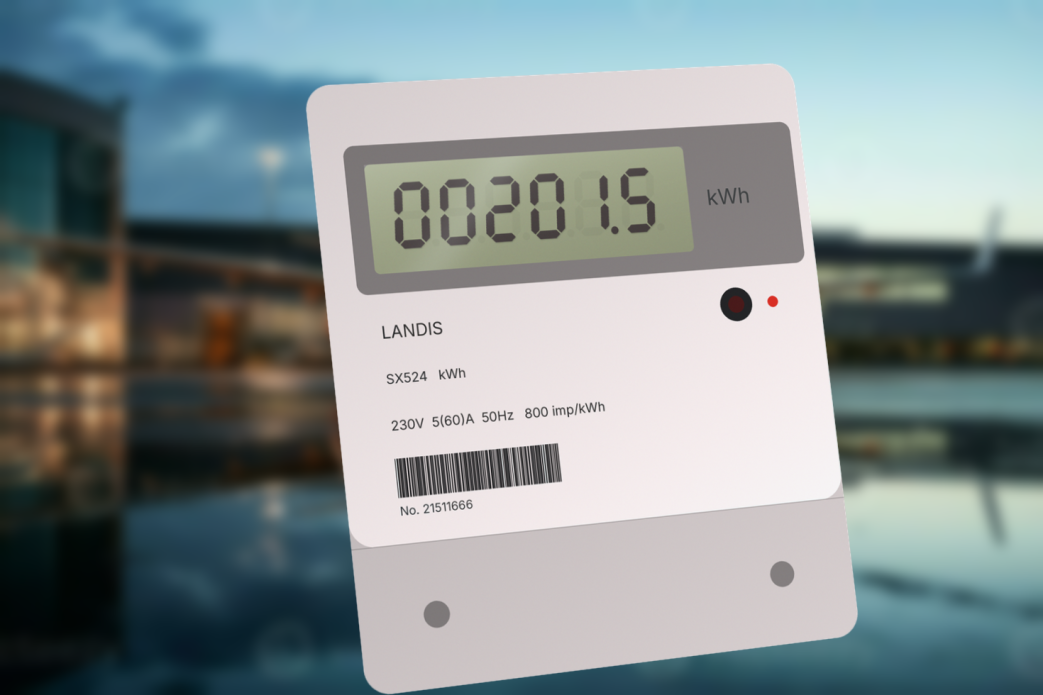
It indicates 201.5,kWh
